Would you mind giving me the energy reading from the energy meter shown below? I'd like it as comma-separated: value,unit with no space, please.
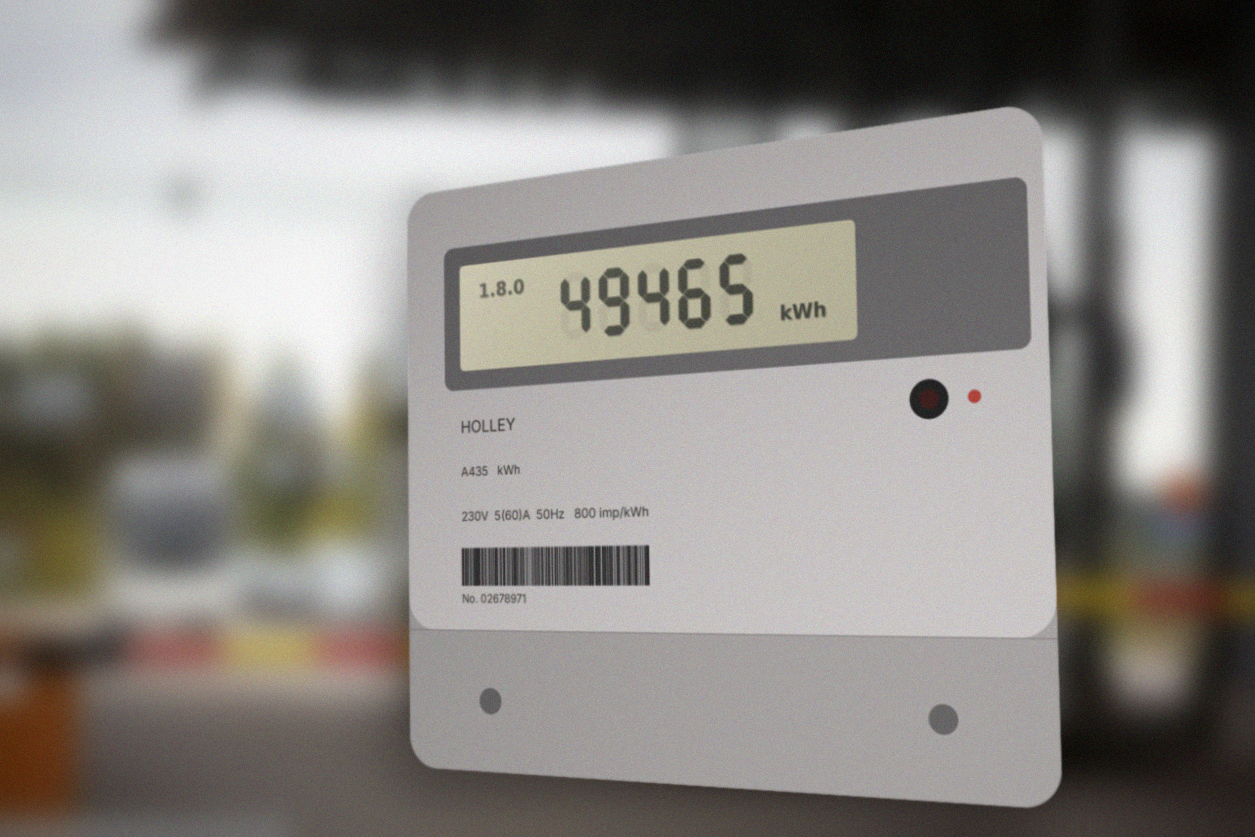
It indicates 49465,kWh
